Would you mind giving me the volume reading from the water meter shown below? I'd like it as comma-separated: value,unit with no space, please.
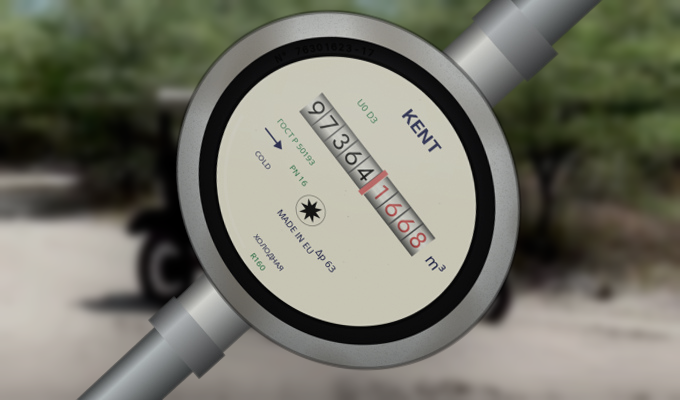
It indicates 97364.1668,m³
